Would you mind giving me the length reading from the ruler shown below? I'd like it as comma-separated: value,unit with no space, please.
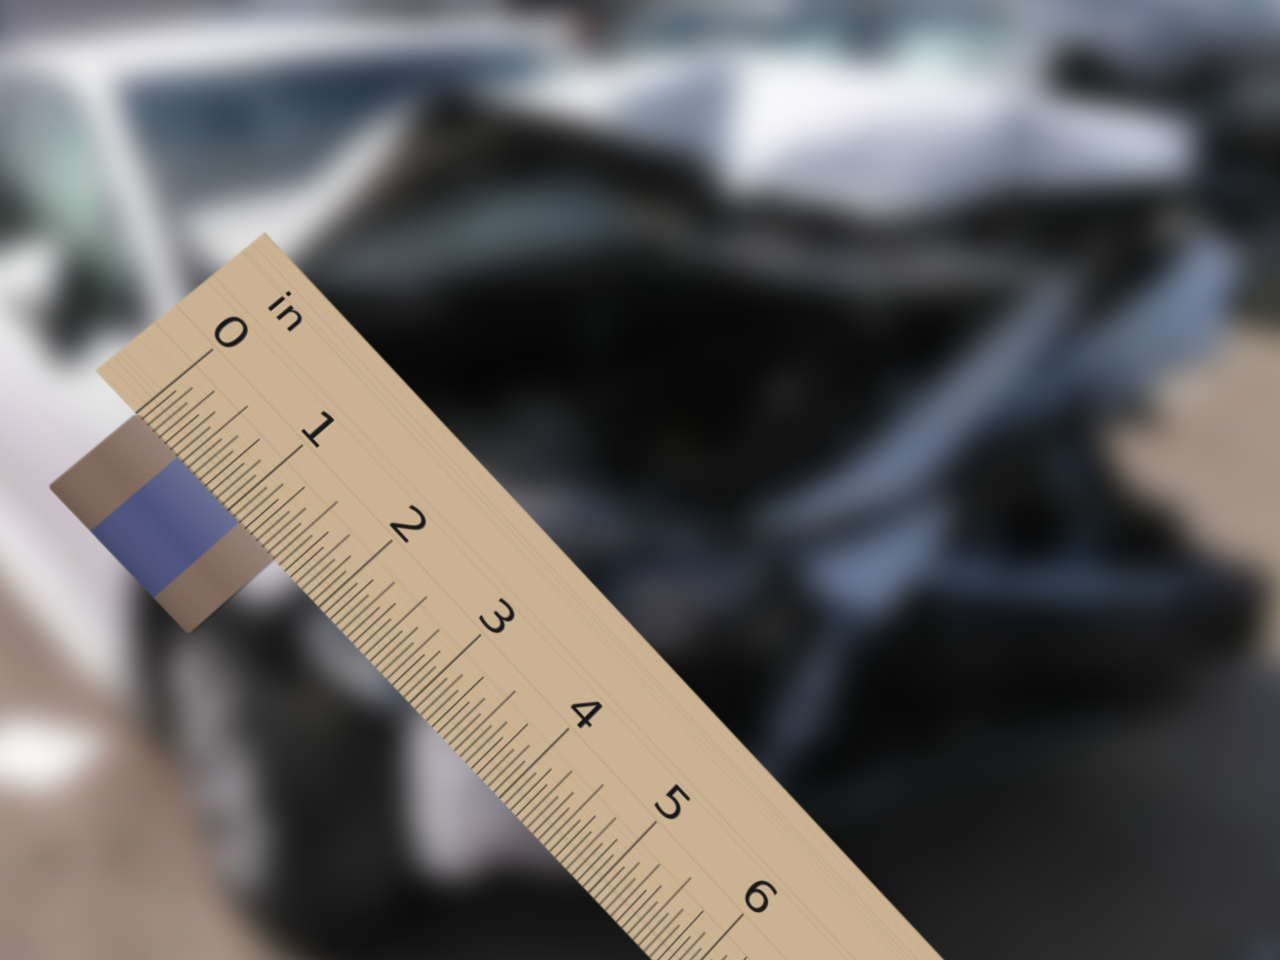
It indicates 1.5,in
